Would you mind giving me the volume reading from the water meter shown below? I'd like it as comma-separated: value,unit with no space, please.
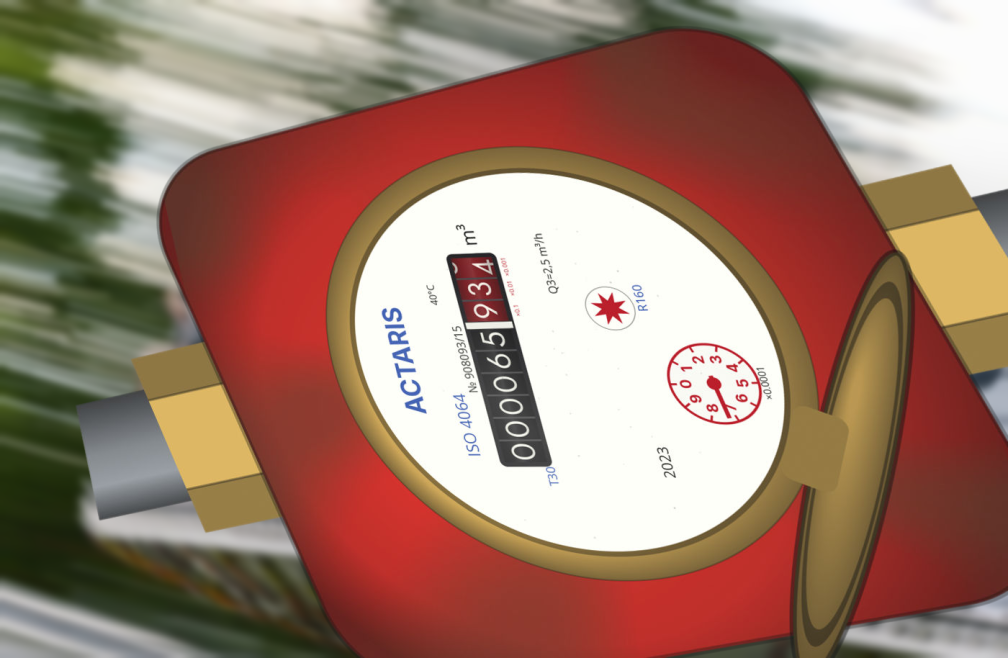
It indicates 65.9337,m³
